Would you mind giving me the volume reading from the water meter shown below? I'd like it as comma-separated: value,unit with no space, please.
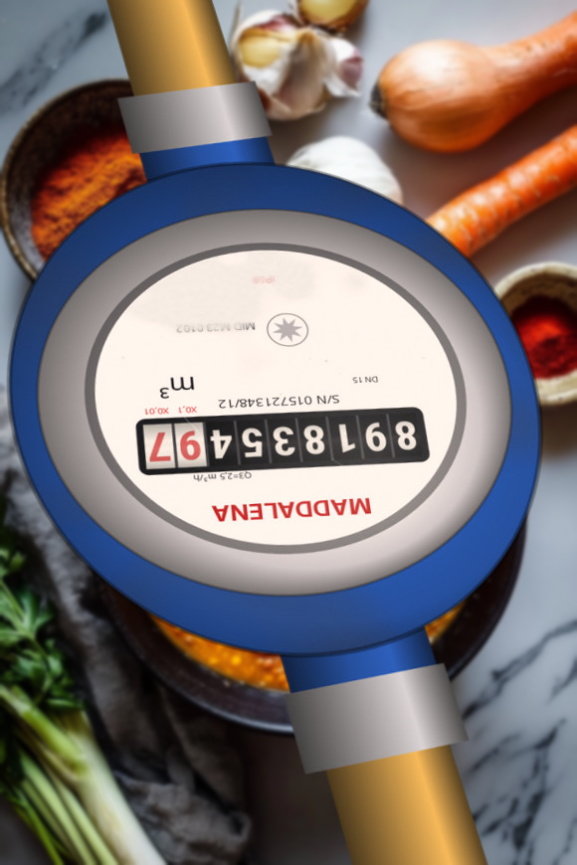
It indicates 8918354.97,m³
